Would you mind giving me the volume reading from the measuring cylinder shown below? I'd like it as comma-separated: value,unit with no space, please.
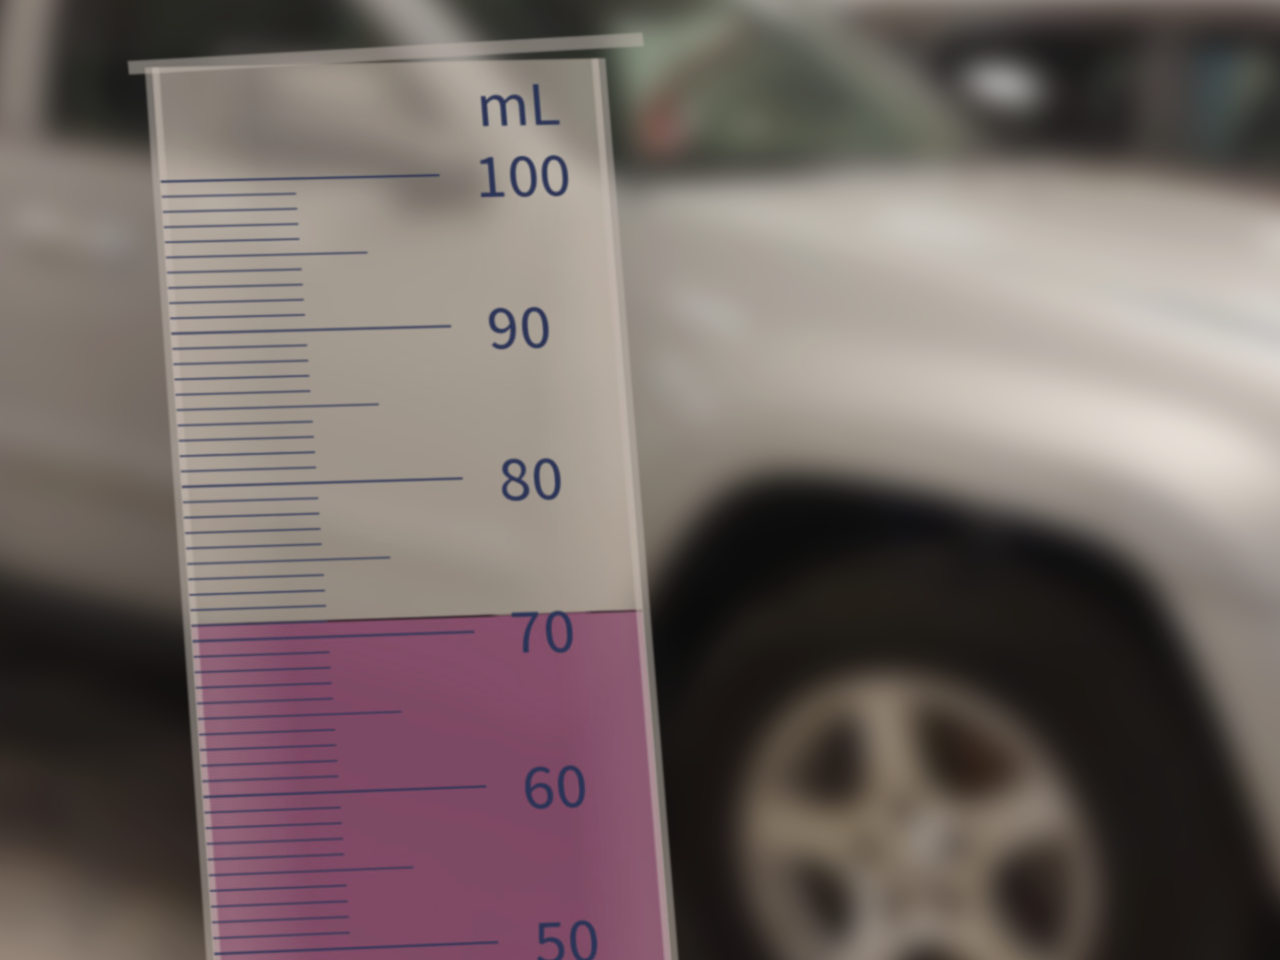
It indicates 71,mL
